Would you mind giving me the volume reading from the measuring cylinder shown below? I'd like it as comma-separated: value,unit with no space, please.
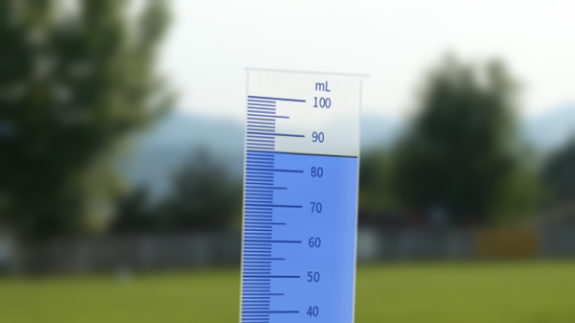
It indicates 85,mL
